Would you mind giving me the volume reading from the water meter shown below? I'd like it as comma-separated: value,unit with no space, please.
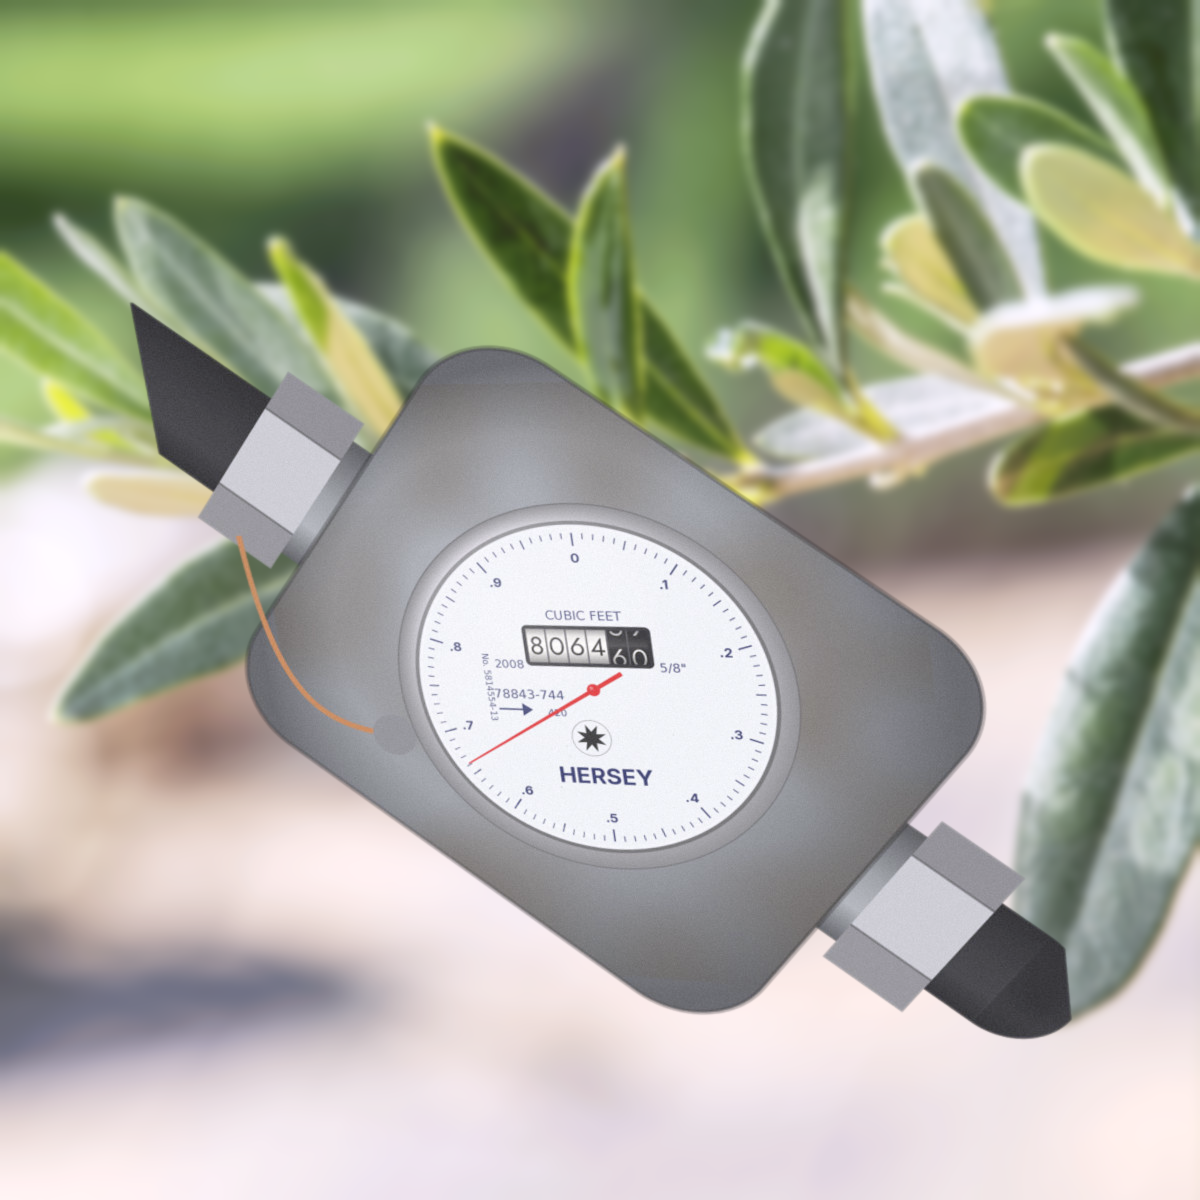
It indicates 806459.66,ft³
